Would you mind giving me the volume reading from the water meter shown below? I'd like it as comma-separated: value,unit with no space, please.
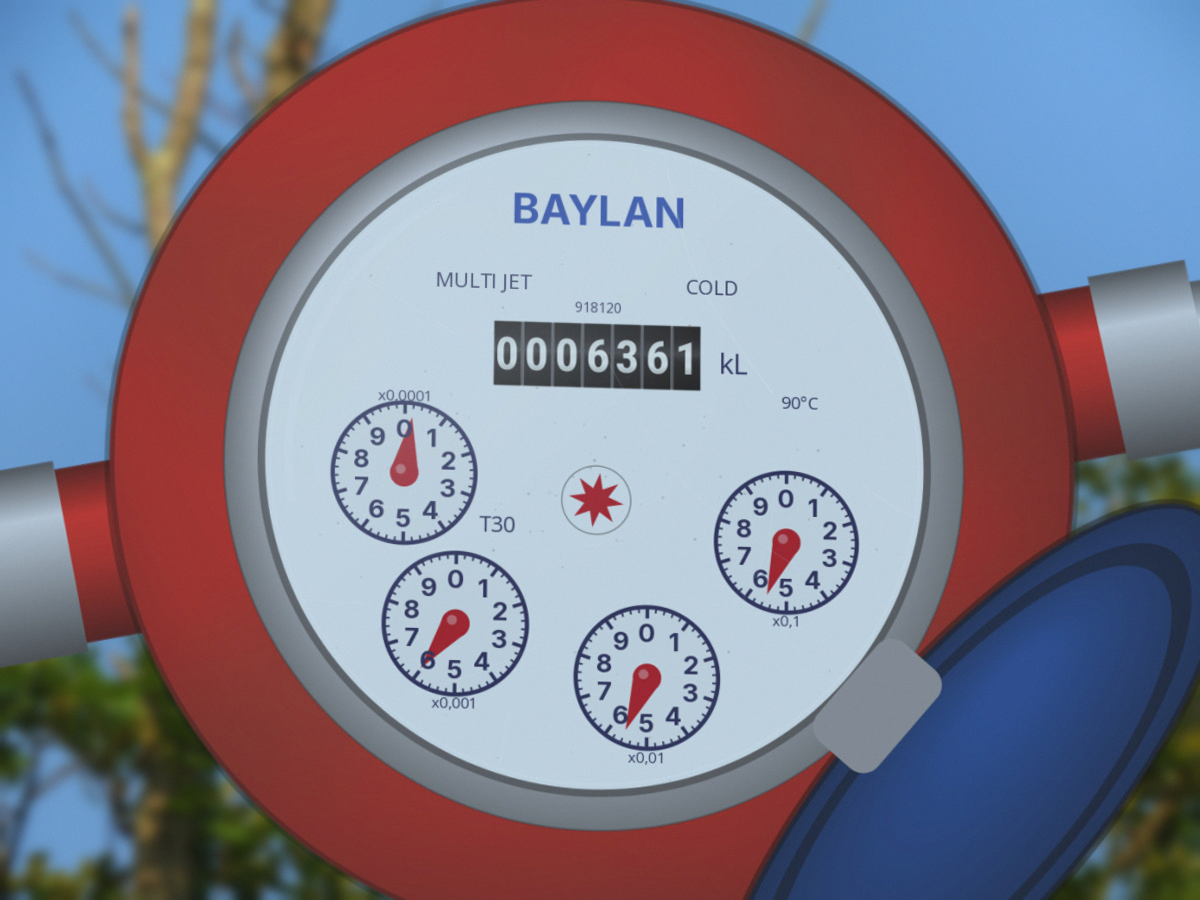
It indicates 6361.5560,kL
